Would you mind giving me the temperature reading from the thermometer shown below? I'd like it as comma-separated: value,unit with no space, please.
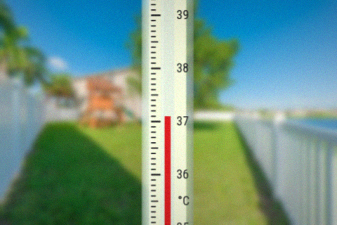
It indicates 37.1,°C
